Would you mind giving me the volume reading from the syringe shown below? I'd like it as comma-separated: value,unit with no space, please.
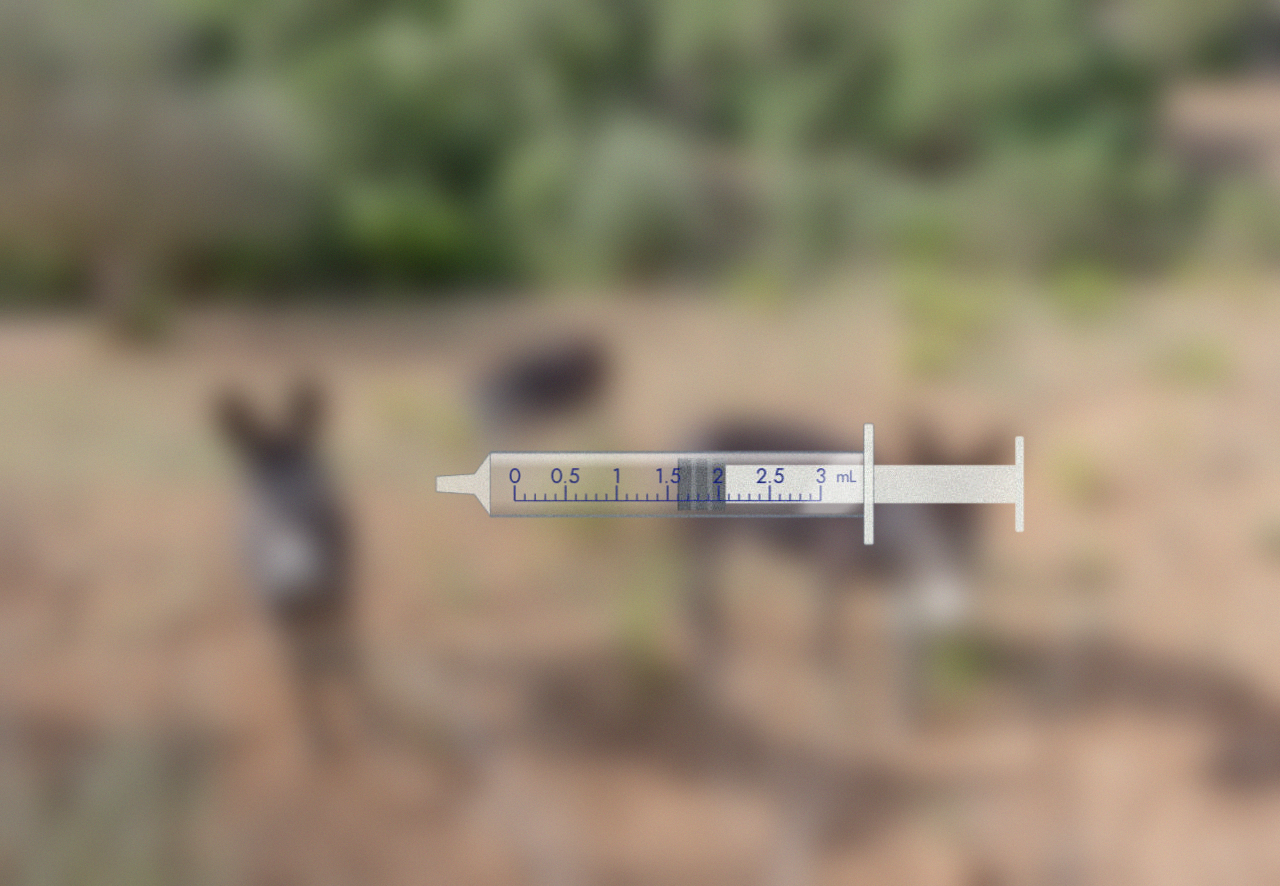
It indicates 1.6,mL
